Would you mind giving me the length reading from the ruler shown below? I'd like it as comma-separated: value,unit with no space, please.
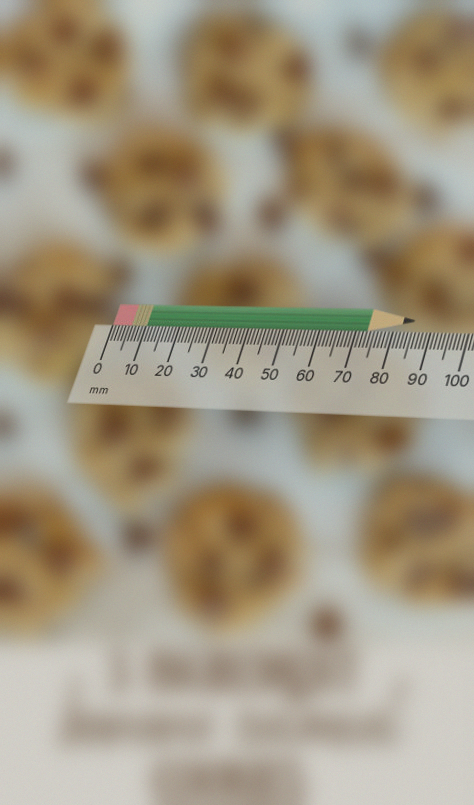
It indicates 85,mm
